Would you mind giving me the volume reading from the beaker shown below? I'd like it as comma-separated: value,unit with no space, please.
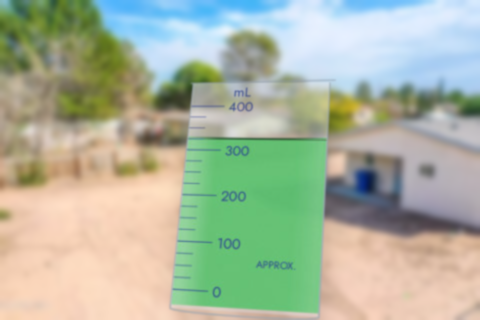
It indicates 325,mL
